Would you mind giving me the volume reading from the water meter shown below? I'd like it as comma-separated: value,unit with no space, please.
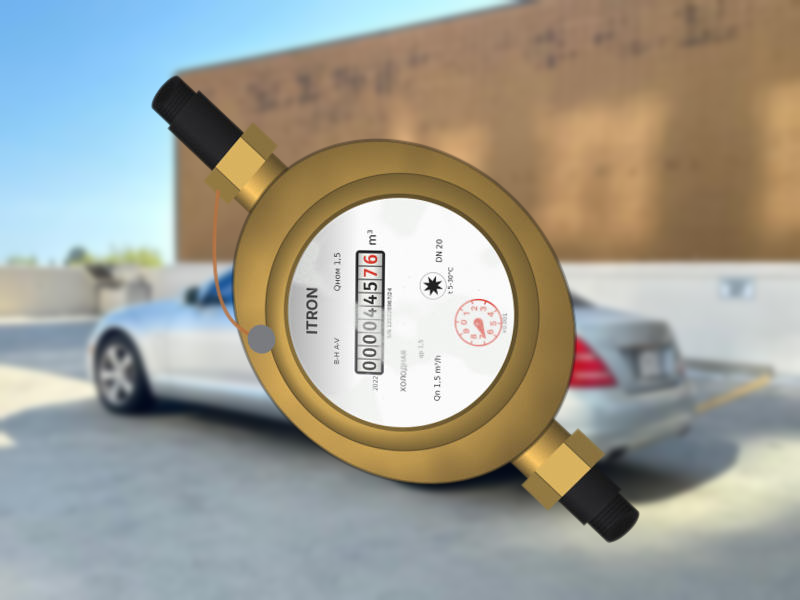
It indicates 445.766,m³
